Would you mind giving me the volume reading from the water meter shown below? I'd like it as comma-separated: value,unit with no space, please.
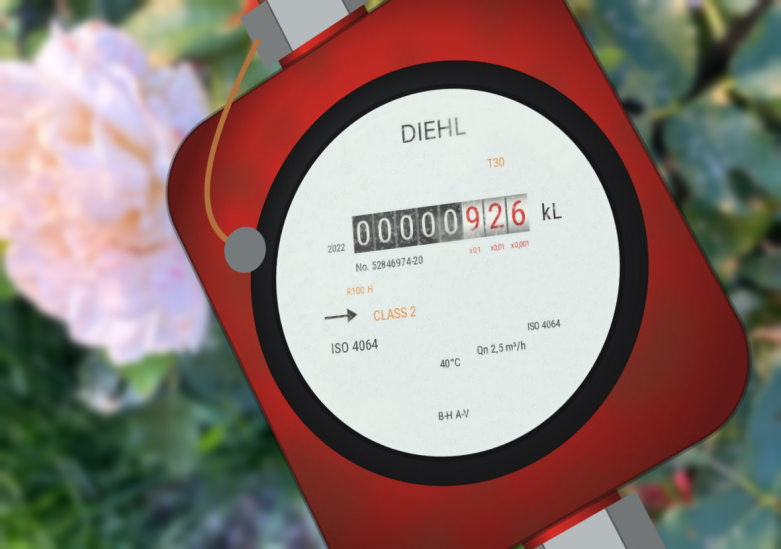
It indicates 0.926,kL
